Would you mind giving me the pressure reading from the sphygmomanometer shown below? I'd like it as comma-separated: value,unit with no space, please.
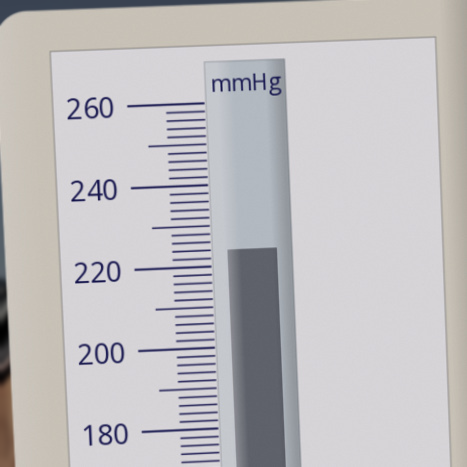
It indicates 224,mmHg
